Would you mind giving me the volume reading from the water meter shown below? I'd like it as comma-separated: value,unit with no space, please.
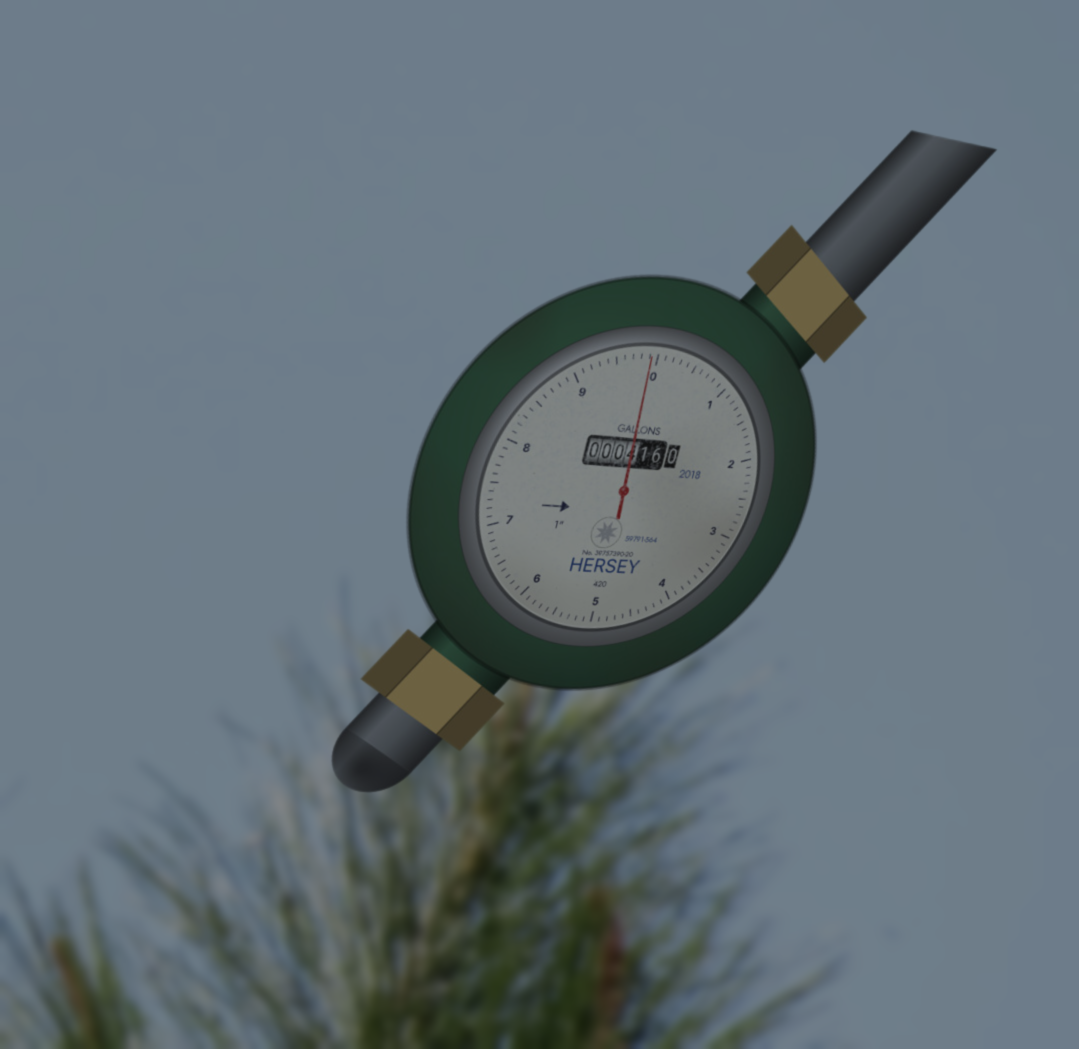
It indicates 4159.9,gal
